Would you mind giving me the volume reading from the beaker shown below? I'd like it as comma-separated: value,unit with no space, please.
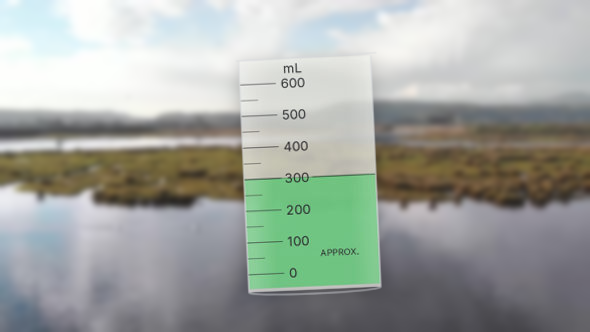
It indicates 300,mL
